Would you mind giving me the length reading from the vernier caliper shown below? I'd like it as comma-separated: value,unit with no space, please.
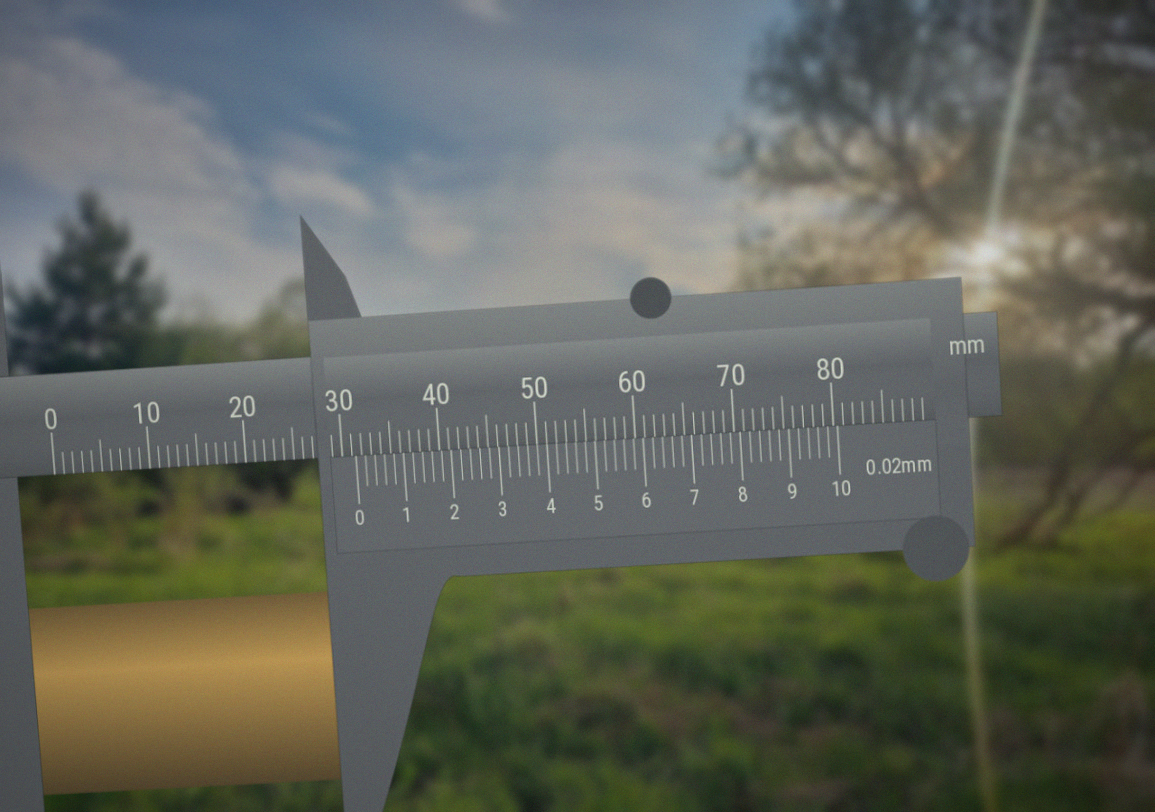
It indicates 31.4,mm
